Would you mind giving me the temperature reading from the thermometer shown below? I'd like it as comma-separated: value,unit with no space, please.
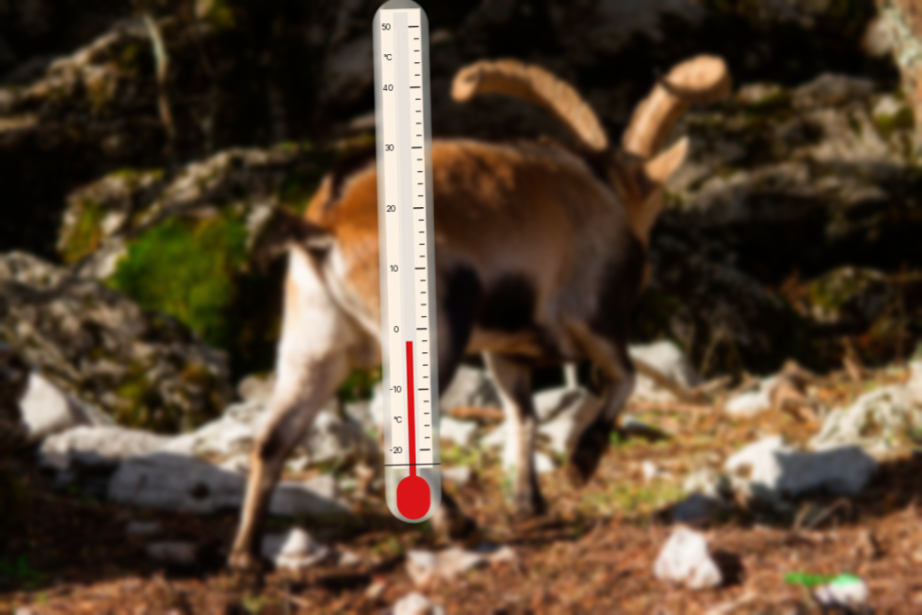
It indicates -2,°C
